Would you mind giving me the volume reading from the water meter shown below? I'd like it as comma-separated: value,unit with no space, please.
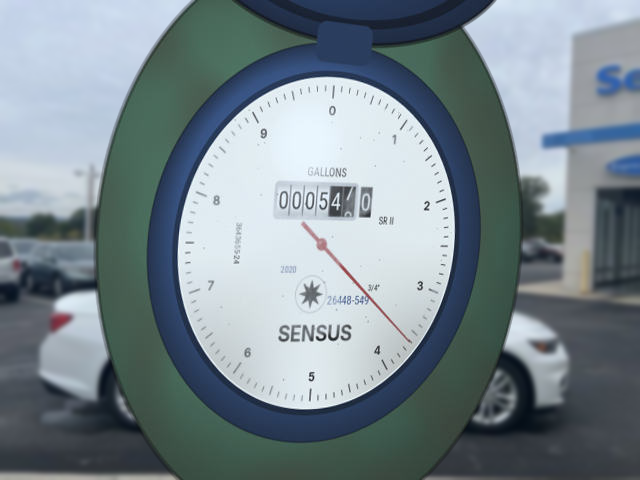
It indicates 5473.6,gal
